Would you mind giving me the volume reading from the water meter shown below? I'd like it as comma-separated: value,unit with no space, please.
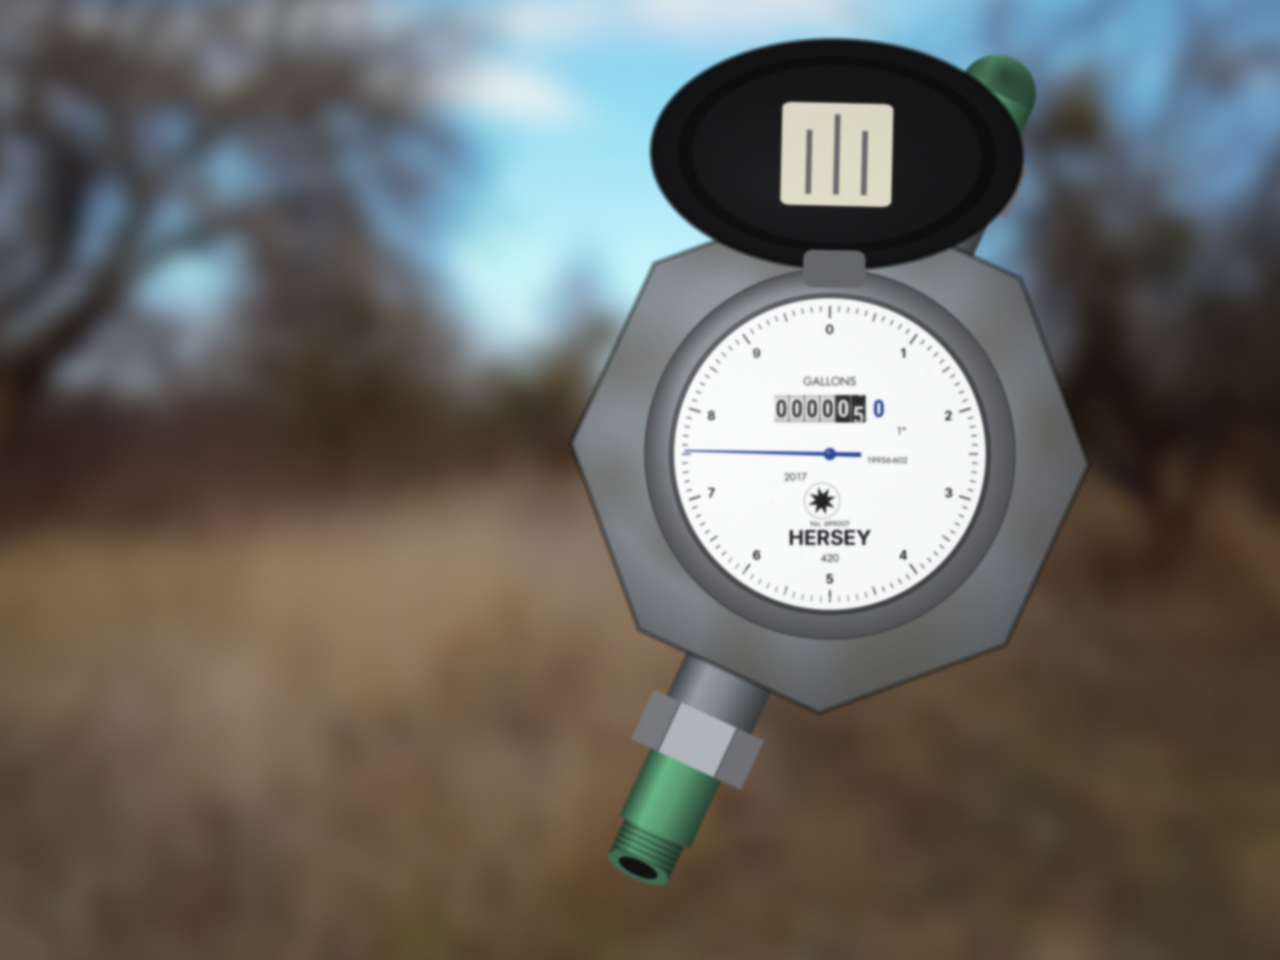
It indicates 47.5,gal
